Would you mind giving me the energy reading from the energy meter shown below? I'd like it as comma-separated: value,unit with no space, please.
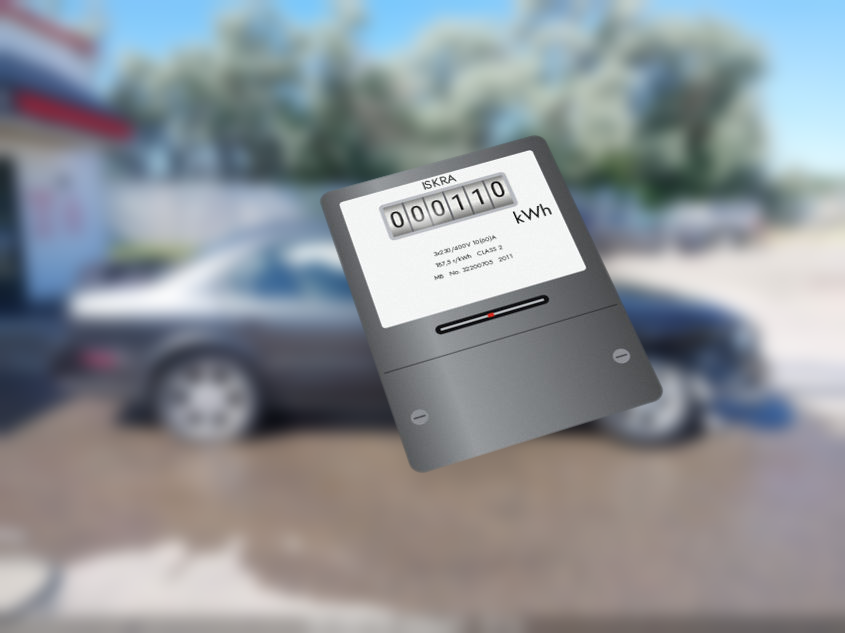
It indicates 110,kWh
